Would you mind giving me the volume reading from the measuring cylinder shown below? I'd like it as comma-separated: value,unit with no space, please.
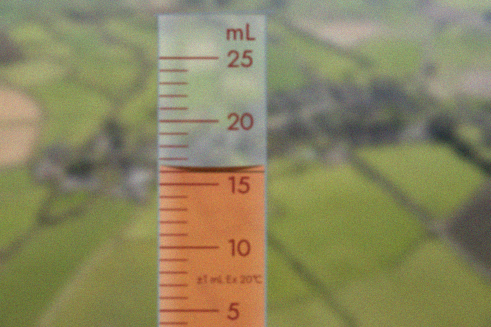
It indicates 16,mL
